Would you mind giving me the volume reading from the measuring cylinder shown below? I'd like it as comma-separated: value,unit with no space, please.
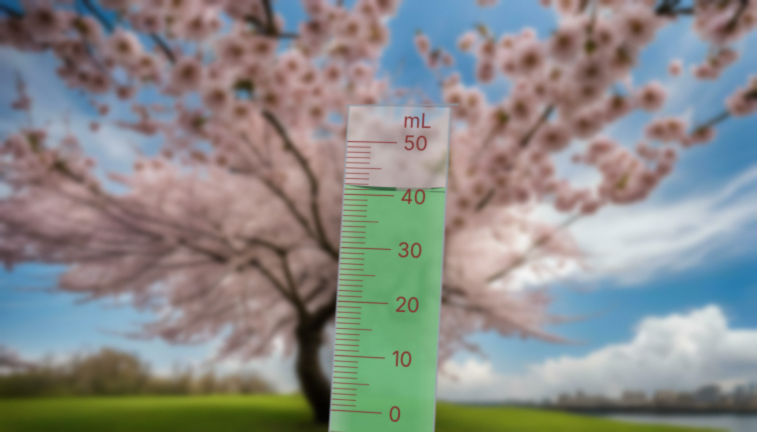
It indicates 41,mL
